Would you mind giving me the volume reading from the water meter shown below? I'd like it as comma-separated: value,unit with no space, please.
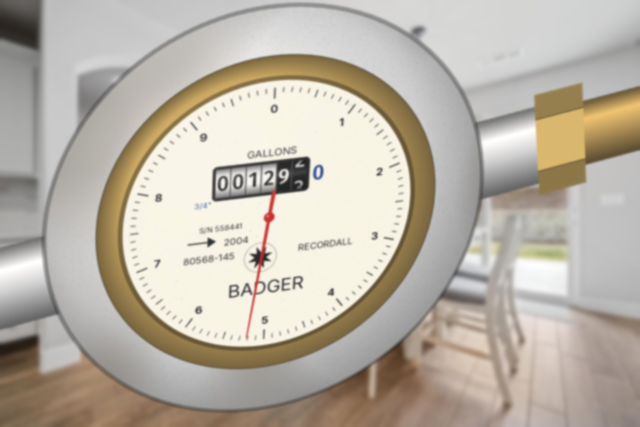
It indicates 12925.2,gal
